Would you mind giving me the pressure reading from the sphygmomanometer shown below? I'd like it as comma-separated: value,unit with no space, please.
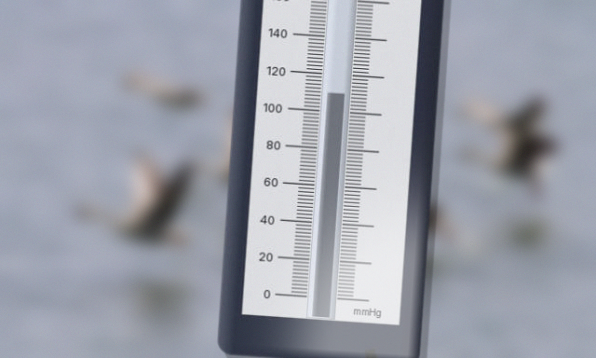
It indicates 110,mmHg
